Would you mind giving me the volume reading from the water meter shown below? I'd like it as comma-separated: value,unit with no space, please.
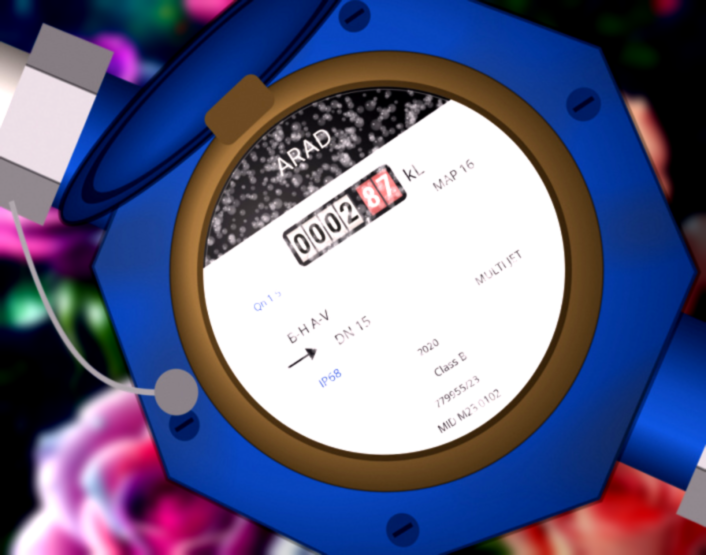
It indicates 2.87,kL
